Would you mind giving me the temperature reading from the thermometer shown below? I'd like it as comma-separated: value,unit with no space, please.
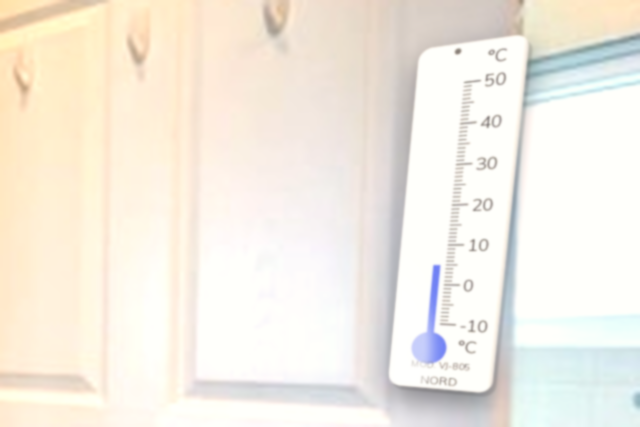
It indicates 5,°C
